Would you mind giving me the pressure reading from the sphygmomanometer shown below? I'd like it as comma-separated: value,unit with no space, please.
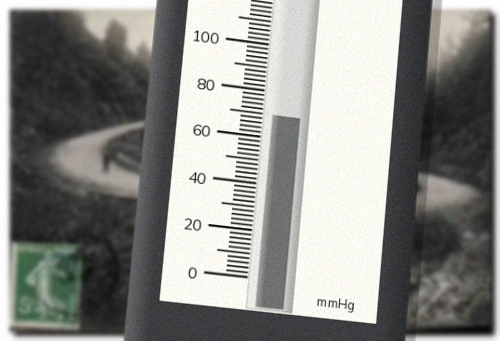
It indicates 70,mmHg
